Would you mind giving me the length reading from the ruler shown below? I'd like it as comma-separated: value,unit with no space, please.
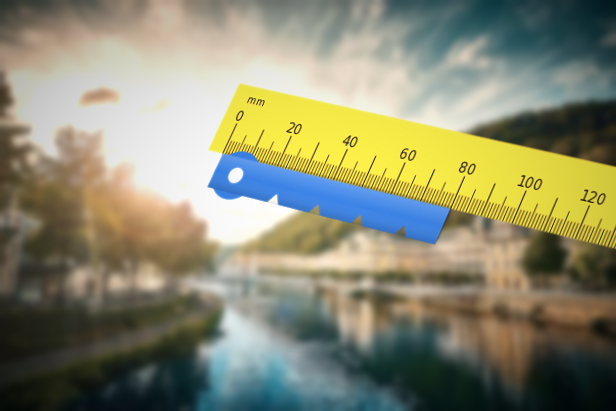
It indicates 80,mm
